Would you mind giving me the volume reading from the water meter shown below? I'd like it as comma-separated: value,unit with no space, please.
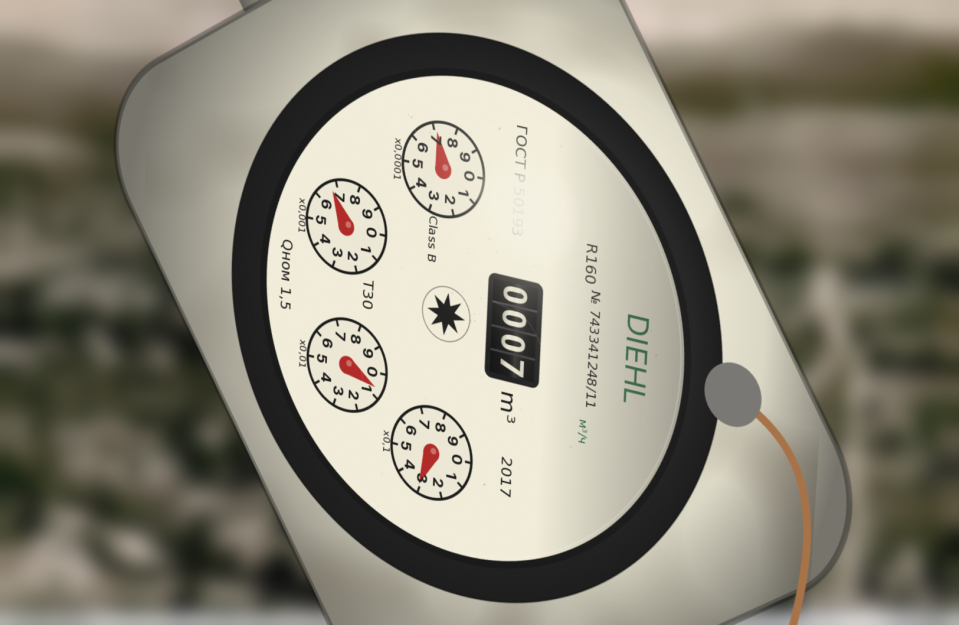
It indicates 7.3067,m³
